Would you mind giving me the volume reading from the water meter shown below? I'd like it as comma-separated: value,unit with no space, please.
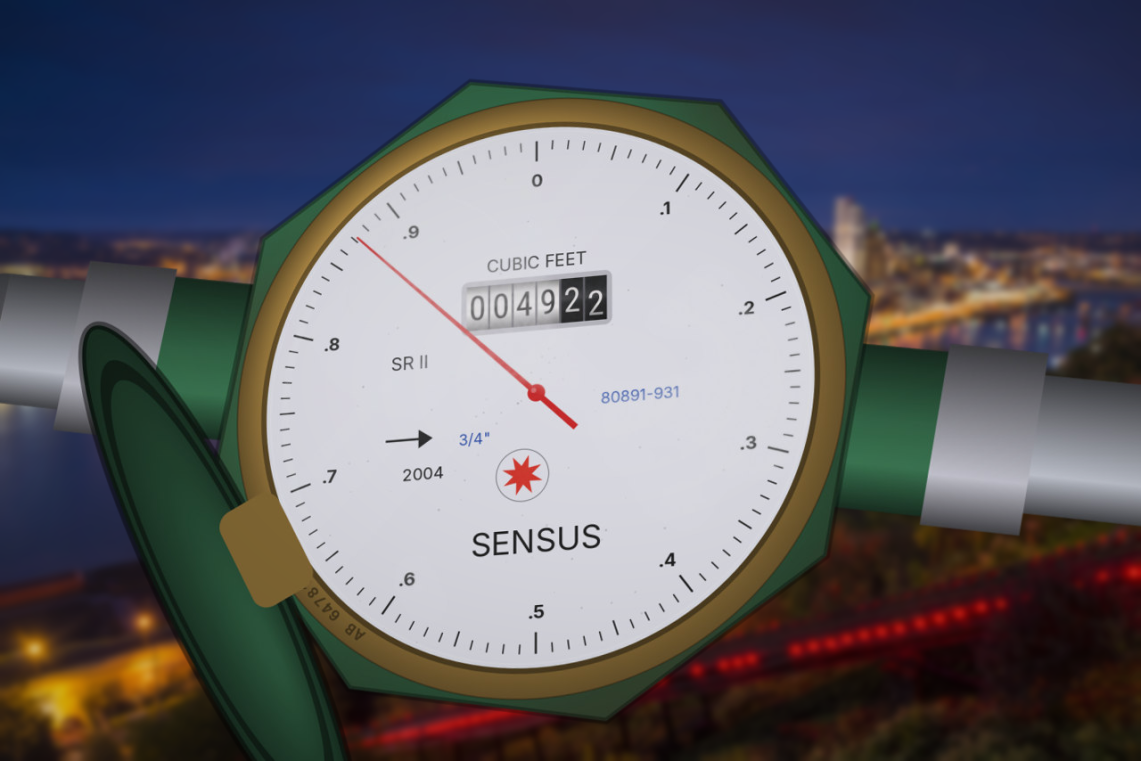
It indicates 4921.87,ft³
